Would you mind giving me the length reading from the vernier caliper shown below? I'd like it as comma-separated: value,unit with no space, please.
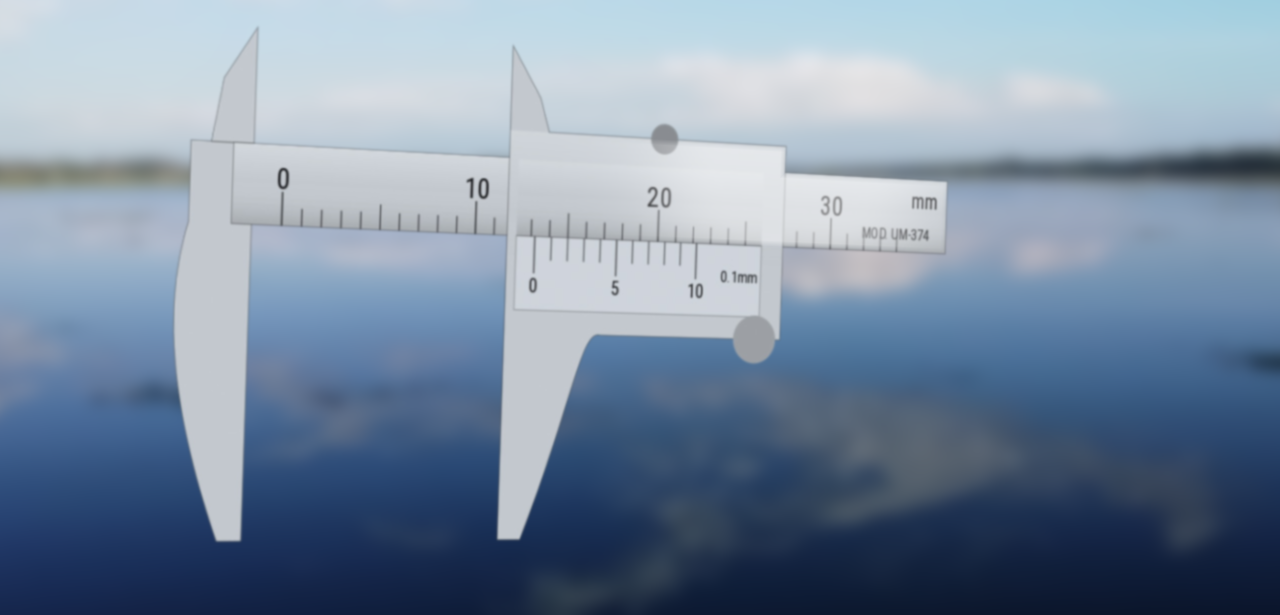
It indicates 13.2,mm
